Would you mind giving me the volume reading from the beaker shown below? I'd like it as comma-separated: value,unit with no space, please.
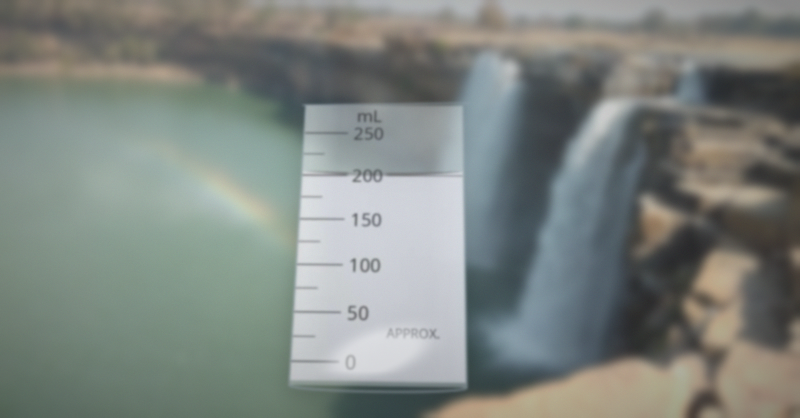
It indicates 200,mL
